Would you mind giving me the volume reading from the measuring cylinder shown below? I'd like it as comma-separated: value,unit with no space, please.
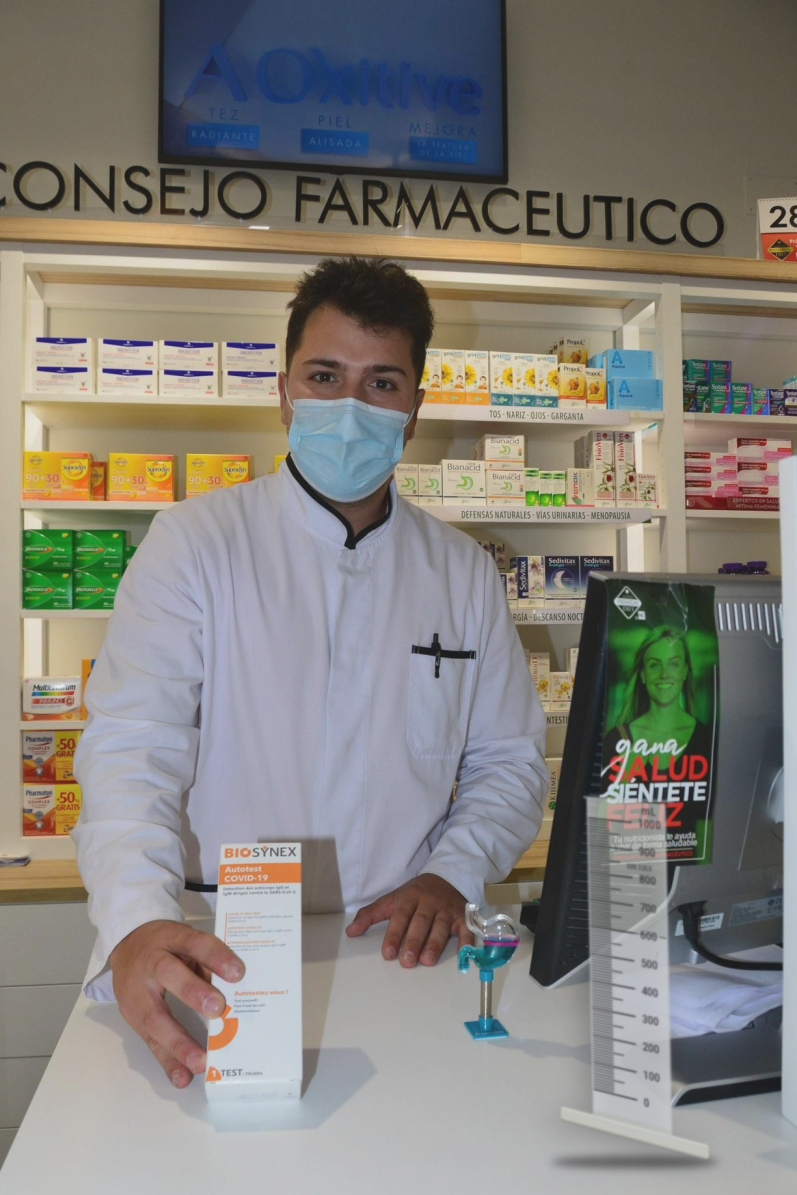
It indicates 600,mL
